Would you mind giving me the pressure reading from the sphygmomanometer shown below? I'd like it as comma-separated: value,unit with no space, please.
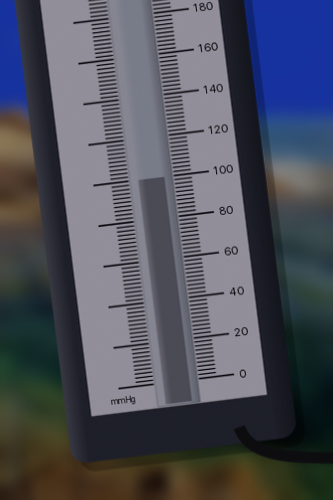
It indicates 100,mmHg
